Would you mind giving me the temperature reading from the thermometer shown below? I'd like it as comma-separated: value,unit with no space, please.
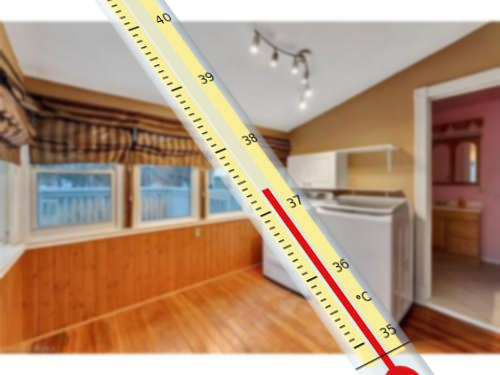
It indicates 37.3,°C
